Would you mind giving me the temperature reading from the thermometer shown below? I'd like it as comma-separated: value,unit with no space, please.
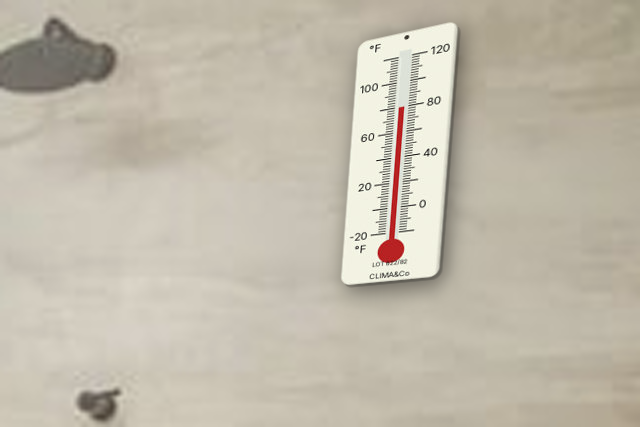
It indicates 80,°F
